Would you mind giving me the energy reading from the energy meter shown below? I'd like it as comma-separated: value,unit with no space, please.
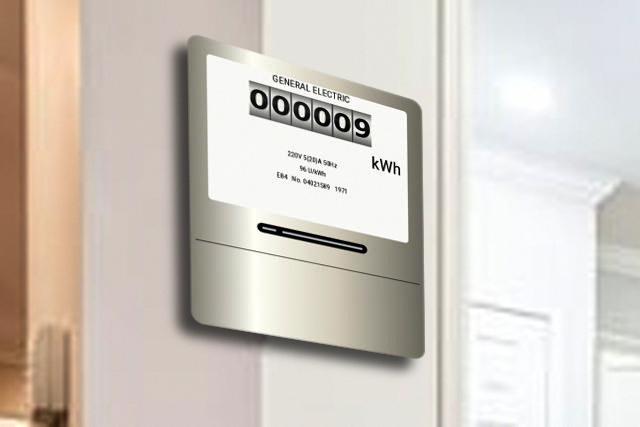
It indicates 9,kWh
